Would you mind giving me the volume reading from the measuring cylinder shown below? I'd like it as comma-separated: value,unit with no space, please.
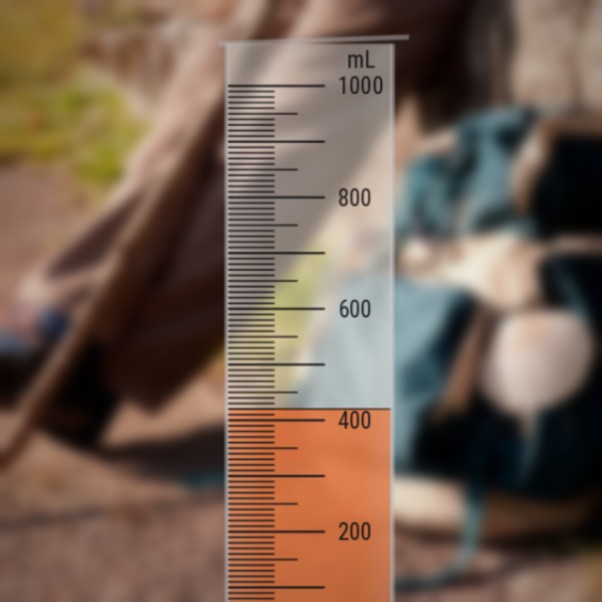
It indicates 420,mL
